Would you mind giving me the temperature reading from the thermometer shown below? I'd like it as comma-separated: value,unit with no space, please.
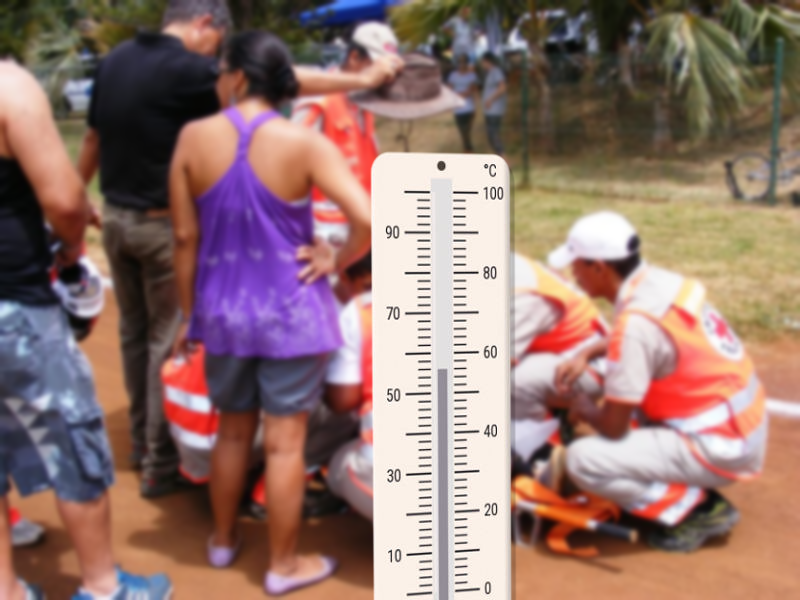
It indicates 56,°C
